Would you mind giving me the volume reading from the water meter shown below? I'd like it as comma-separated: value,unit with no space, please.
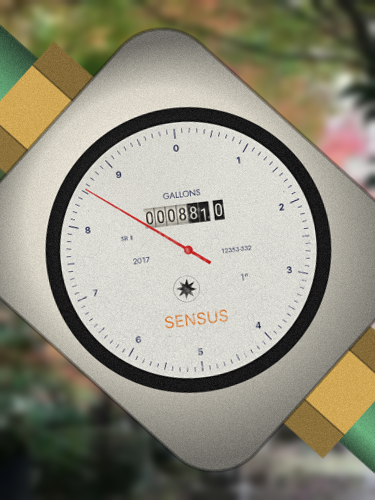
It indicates 8808.5,gal
